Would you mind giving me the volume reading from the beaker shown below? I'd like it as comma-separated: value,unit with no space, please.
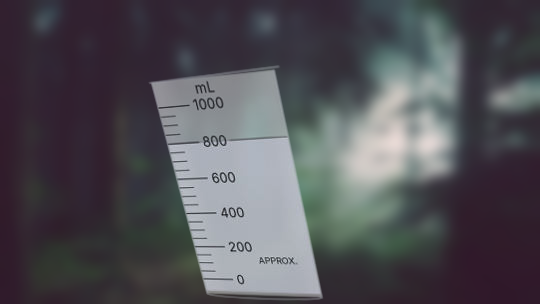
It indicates 800,mL
